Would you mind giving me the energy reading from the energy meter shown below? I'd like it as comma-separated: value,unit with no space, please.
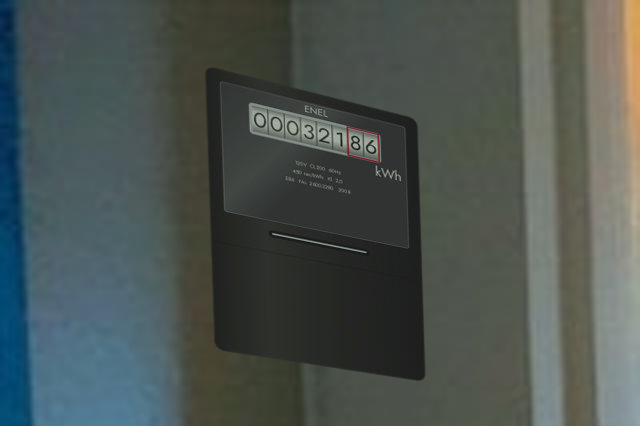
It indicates 321.86,kWh
